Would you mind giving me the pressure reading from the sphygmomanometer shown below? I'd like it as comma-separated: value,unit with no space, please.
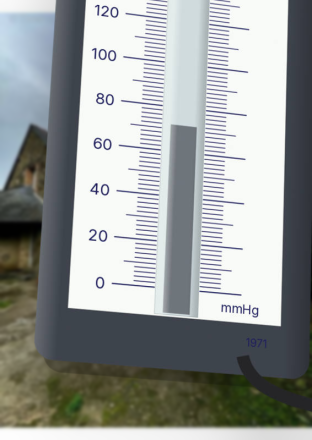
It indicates 72,mmHg
